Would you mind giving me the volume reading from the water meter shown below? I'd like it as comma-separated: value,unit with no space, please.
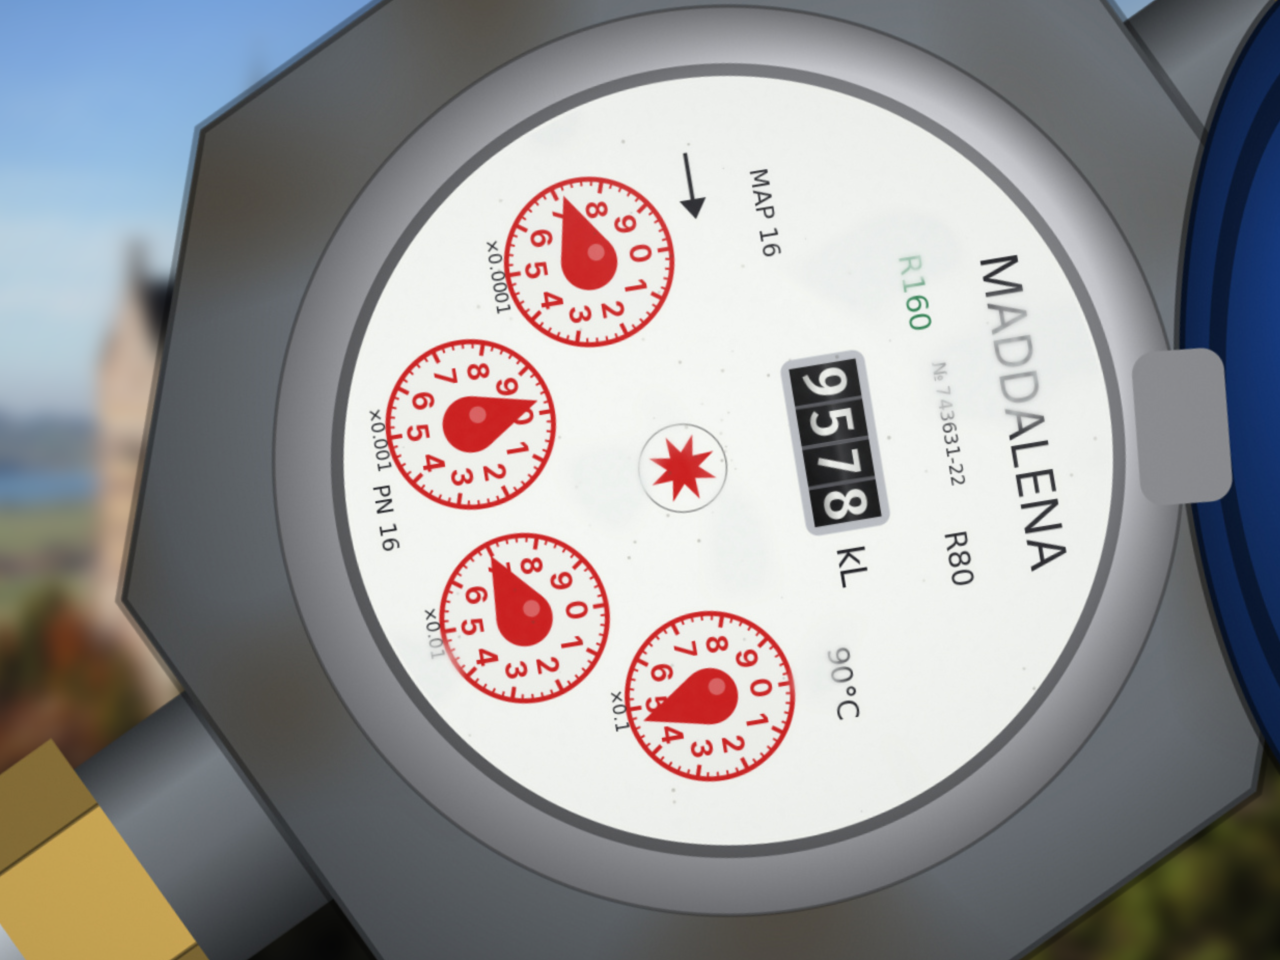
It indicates 9578.4697,kL
